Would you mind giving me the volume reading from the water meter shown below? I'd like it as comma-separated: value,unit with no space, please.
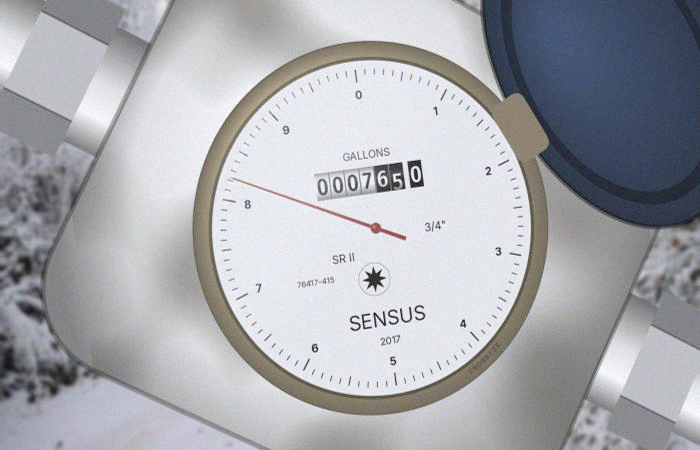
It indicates 7648.2,gal
